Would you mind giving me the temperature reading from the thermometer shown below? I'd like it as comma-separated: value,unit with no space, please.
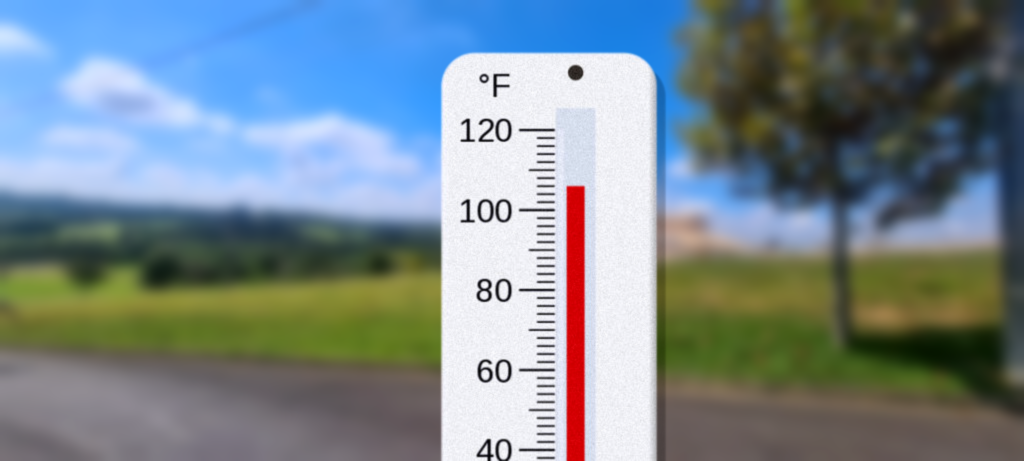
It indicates 106,°F
